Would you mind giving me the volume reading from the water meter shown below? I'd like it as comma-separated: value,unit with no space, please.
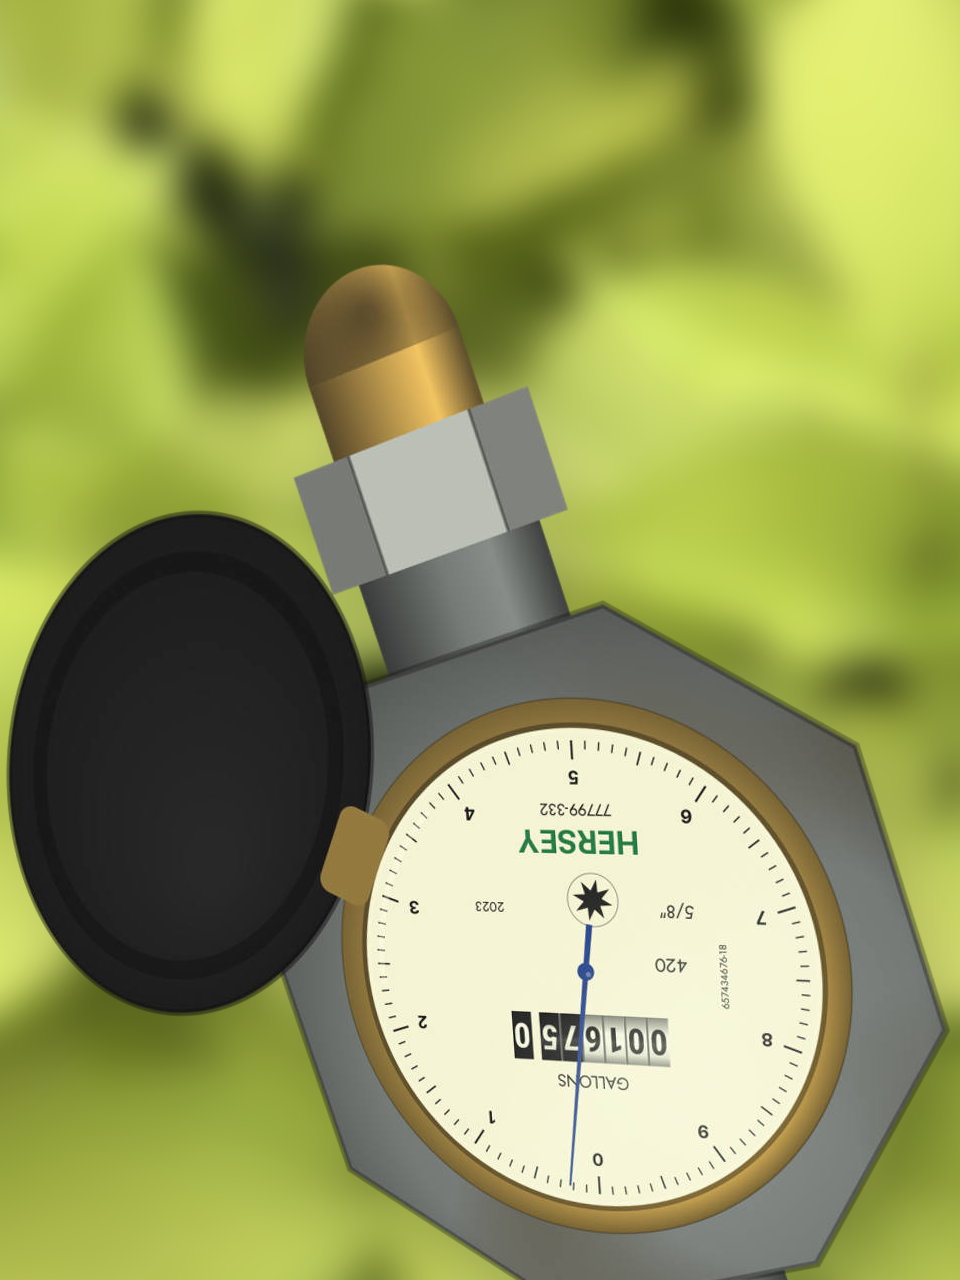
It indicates 16750.2,gal
